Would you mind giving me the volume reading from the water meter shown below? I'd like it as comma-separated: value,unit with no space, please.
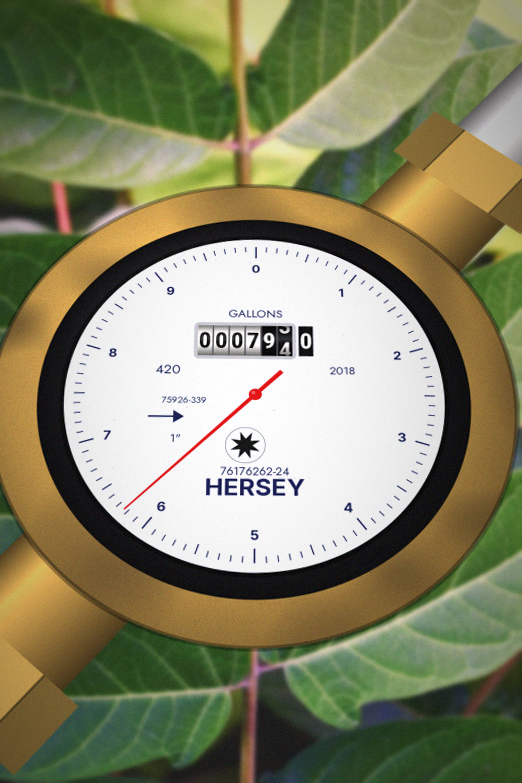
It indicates 7936.2,gal
